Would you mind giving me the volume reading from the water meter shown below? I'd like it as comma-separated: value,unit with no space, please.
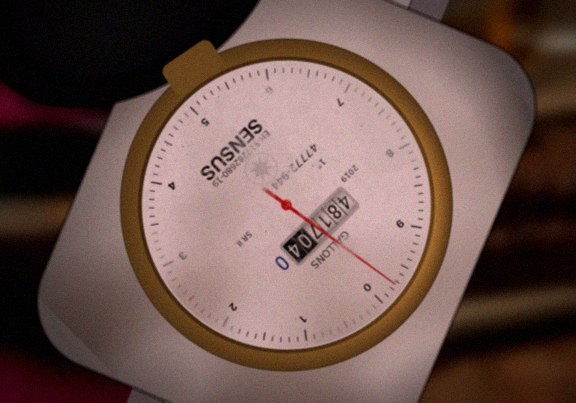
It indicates 4817039.7,gal
